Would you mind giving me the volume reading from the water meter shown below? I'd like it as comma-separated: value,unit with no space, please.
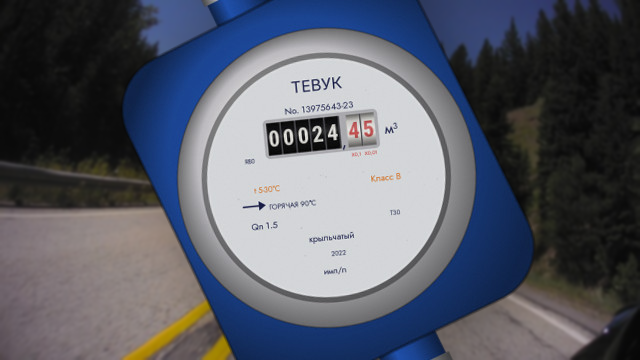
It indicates 24.45,m³
